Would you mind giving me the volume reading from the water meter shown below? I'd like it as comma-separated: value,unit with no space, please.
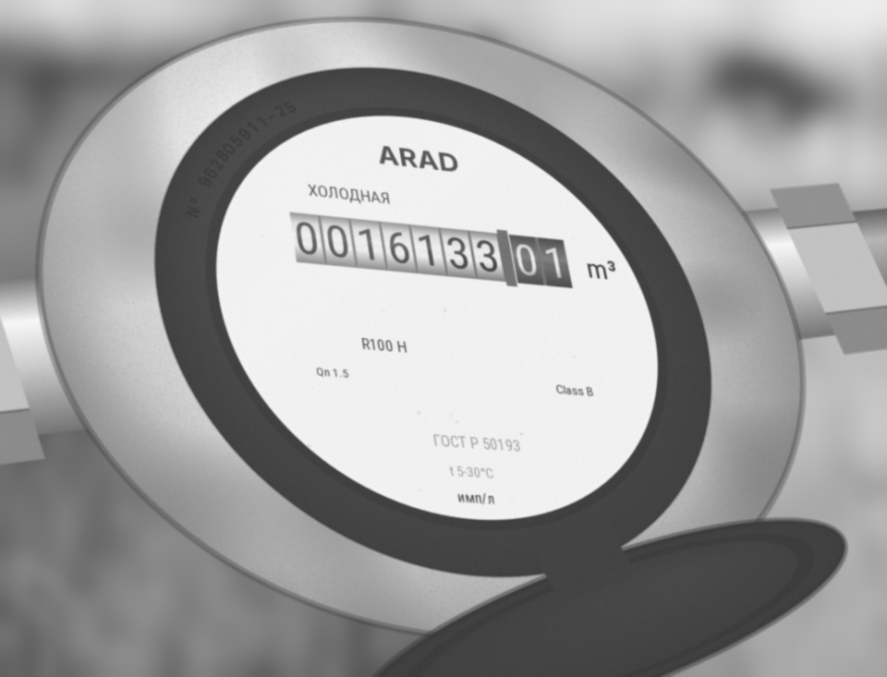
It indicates 16133.01,m³
